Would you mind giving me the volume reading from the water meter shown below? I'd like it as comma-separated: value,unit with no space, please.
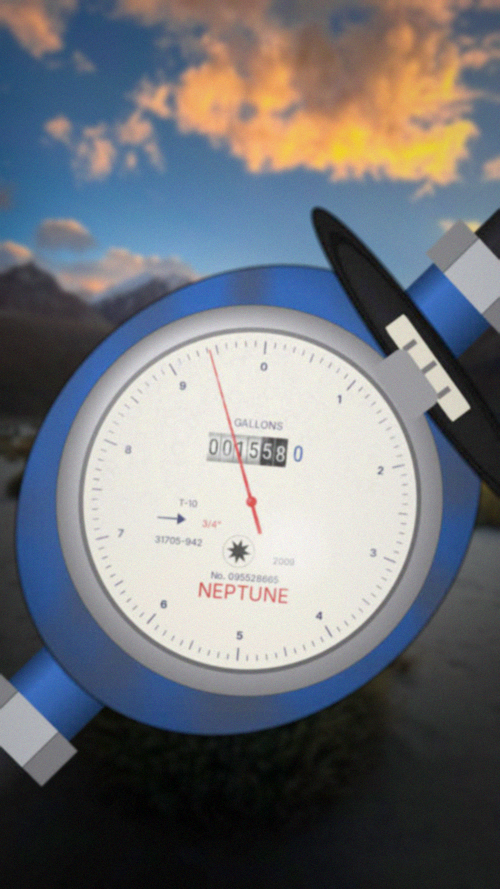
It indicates 15579.4,gal
